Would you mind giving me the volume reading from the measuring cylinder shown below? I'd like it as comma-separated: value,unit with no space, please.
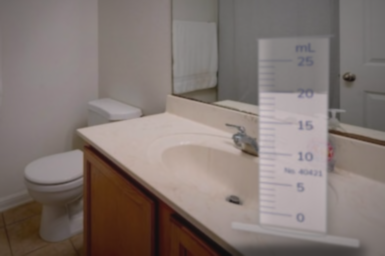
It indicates 20,mL
